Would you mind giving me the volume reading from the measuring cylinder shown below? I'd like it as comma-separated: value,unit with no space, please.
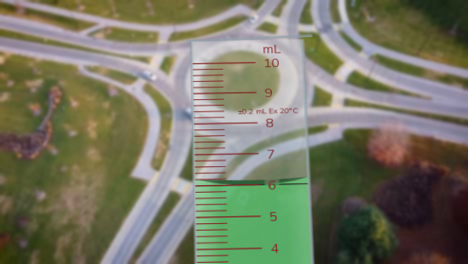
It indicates 6,mL
